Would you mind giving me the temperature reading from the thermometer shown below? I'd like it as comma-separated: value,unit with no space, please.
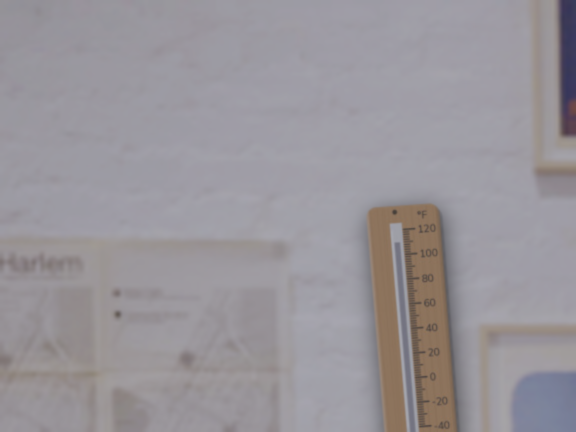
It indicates 110,°F
